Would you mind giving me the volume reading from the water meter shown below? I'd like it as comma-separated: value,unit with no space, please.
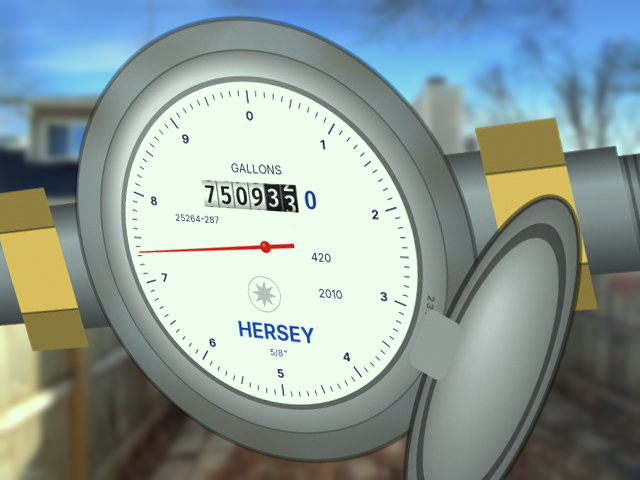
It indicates 7509327.3,gal
